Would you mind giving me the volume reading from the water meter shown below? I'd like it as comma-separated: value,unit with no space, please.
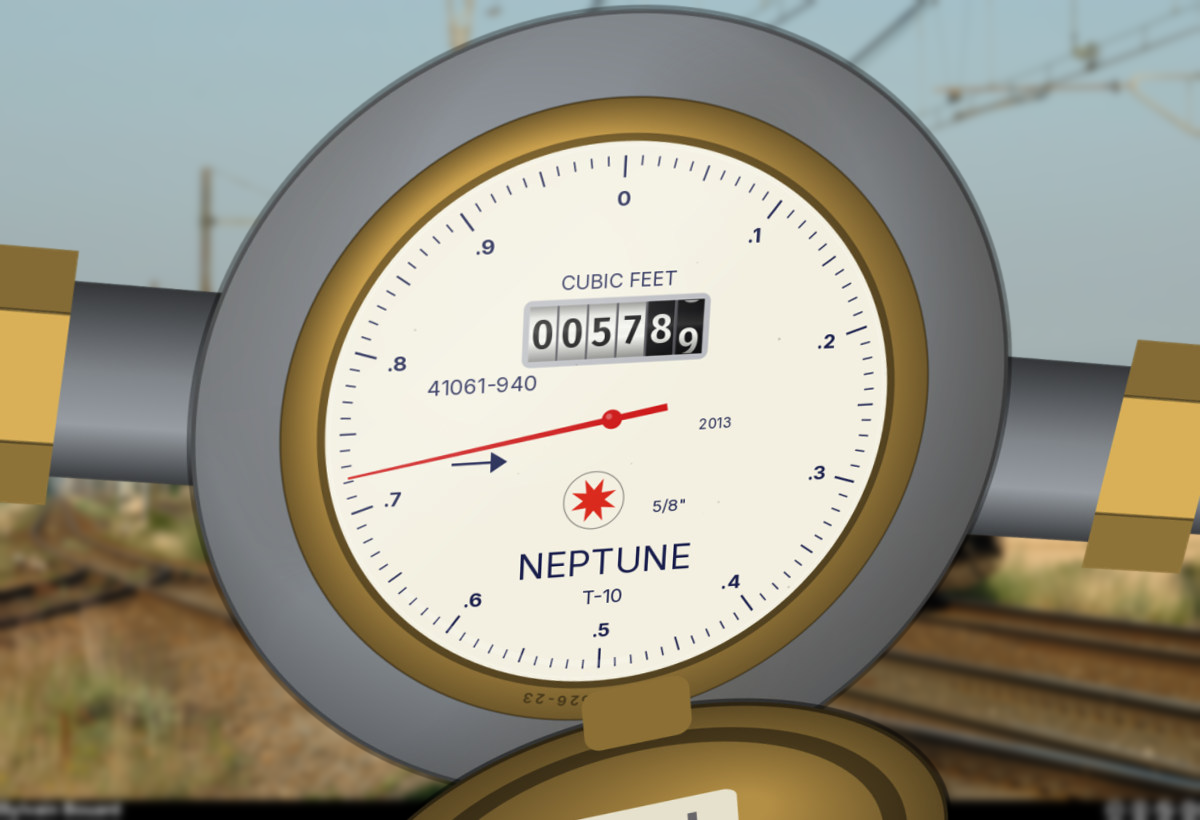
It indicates 5788.72,ft³
